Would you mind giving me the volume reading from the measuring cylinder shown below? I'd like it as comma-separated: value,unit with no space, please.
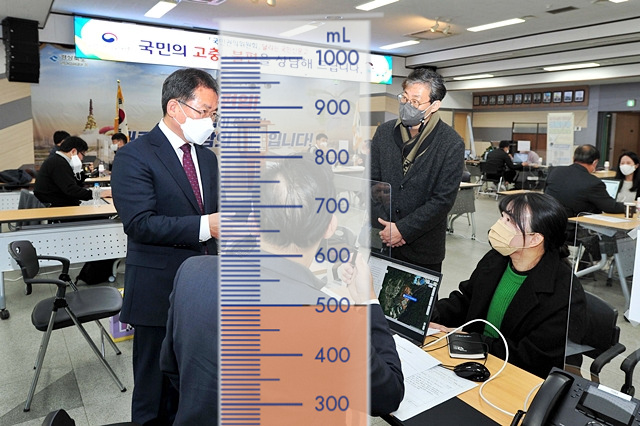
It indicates 500,mL
